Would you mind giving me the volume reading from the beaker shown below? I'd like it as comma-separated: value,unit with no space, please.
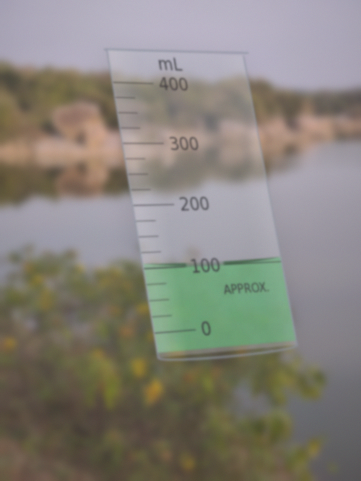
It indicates 100,mL
